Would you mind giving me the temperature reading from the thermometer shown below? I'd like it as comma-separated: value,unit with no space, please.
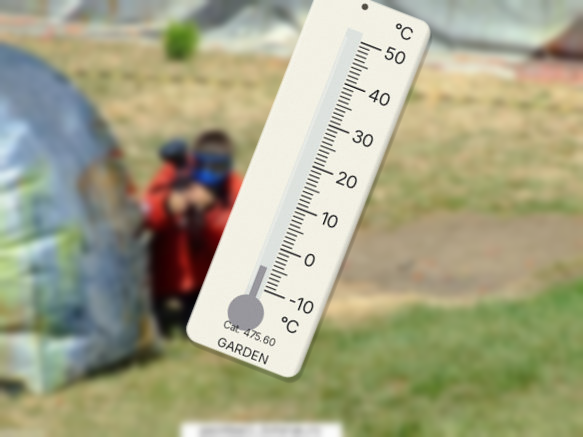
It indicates -5,°C
